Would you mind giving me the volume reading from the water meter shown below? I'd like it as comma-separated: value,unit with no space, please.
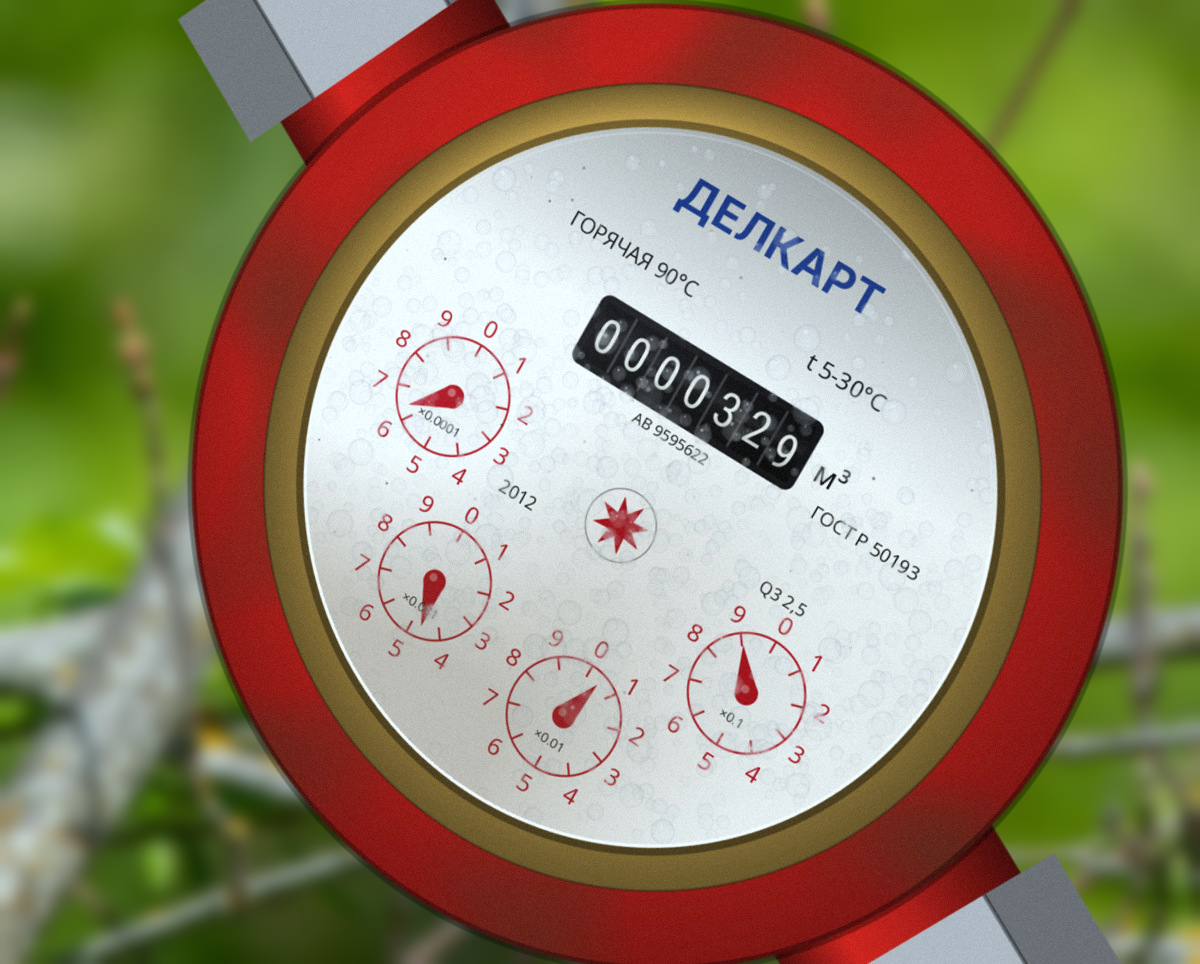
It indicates 328.9046,m³
